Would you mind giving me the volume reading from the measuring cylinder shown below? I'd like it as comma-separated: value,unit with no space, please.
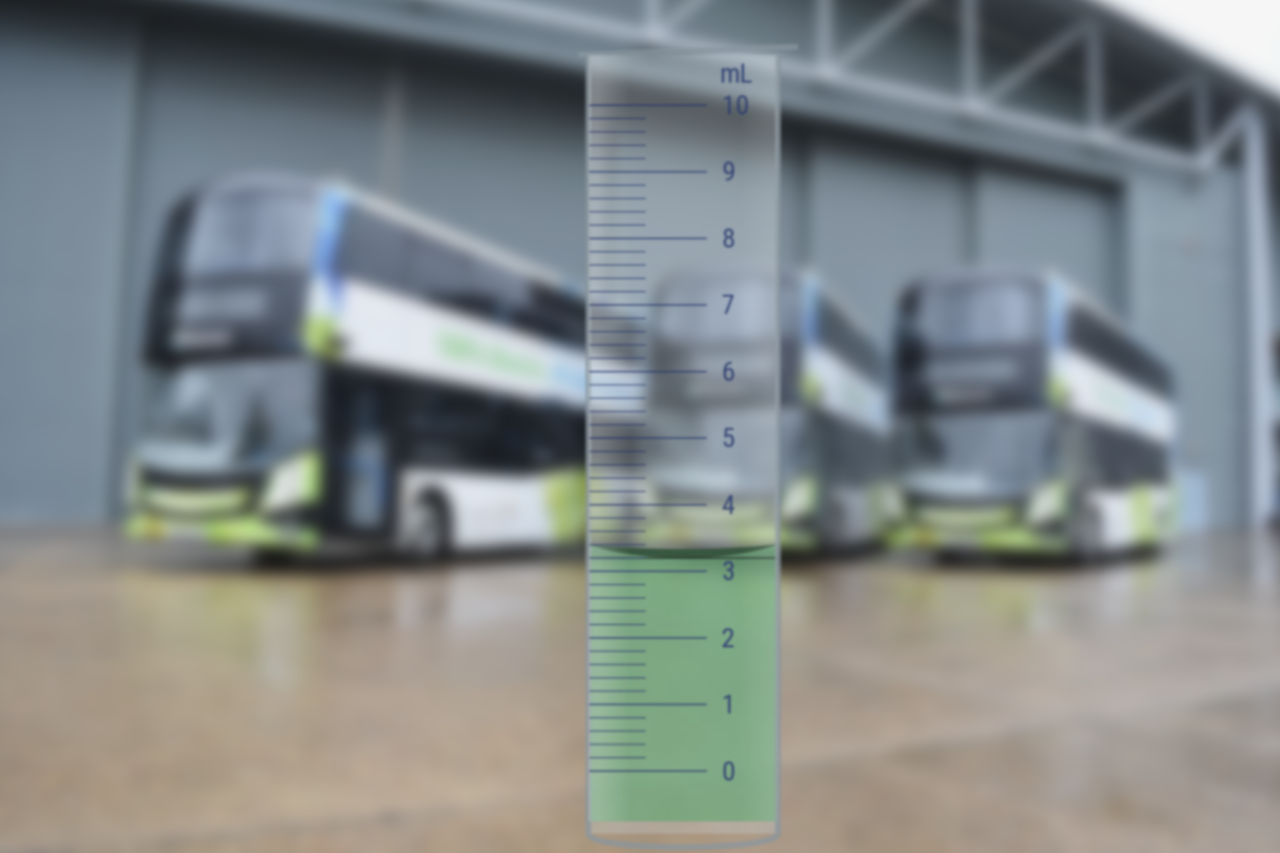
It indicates 3.2,mL
